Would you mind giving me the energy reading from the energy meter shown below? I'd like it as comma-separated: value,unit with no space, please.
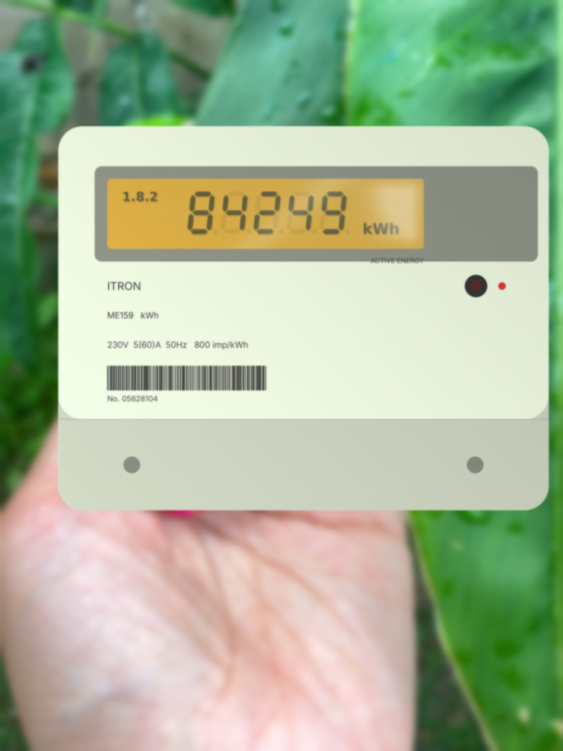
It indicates 84249,kWh
